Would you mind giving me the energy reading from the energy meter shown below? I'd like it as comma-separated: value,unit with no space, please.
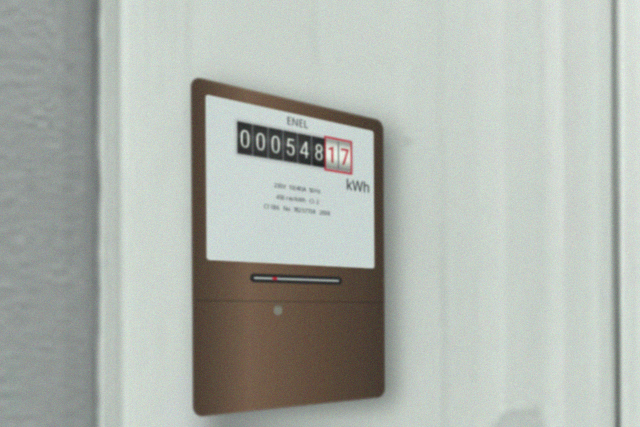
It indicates 548.17,kWh
